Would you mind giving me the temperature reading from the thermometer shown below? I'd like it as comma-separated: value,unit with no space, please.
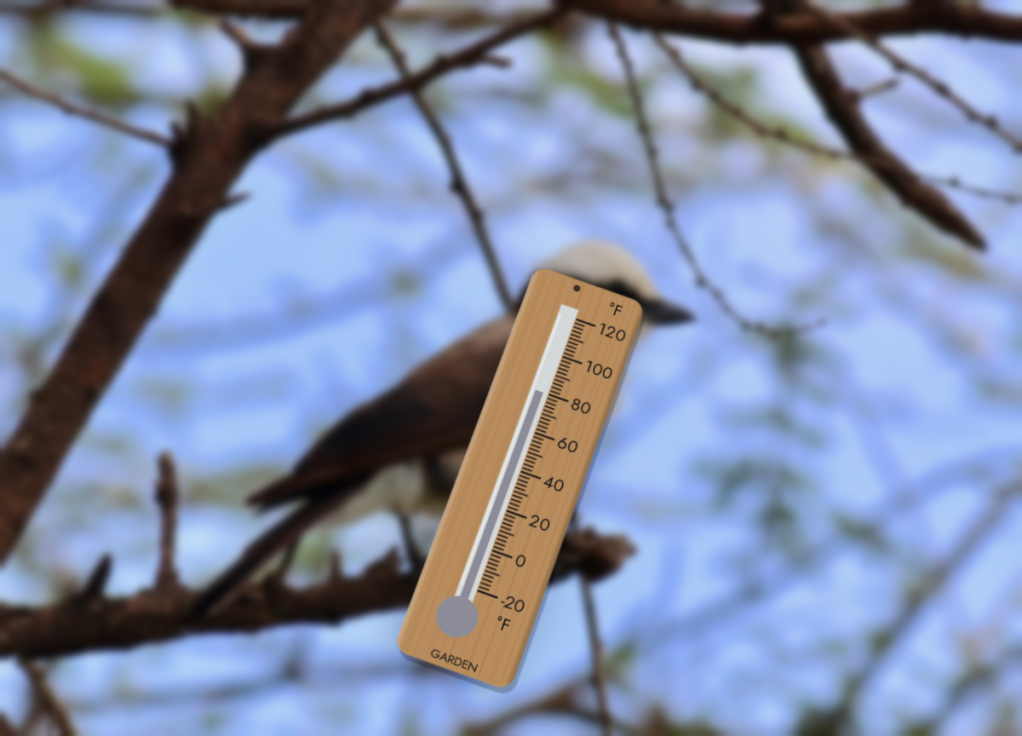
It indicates 80,°F
